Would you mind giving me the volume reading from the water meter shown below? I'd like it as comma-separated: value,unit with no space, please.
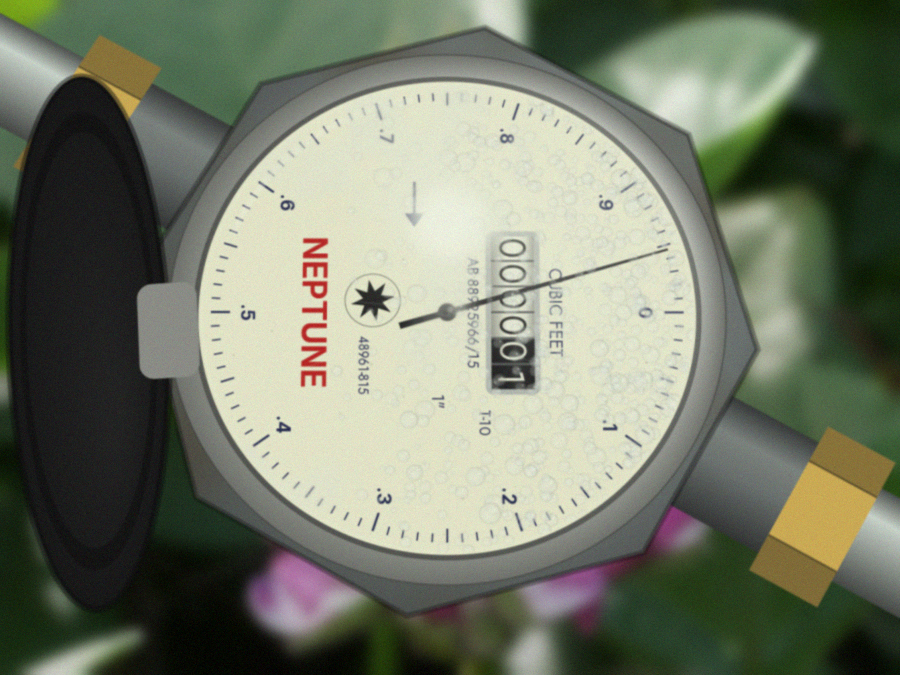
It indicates 0.95,ft³
